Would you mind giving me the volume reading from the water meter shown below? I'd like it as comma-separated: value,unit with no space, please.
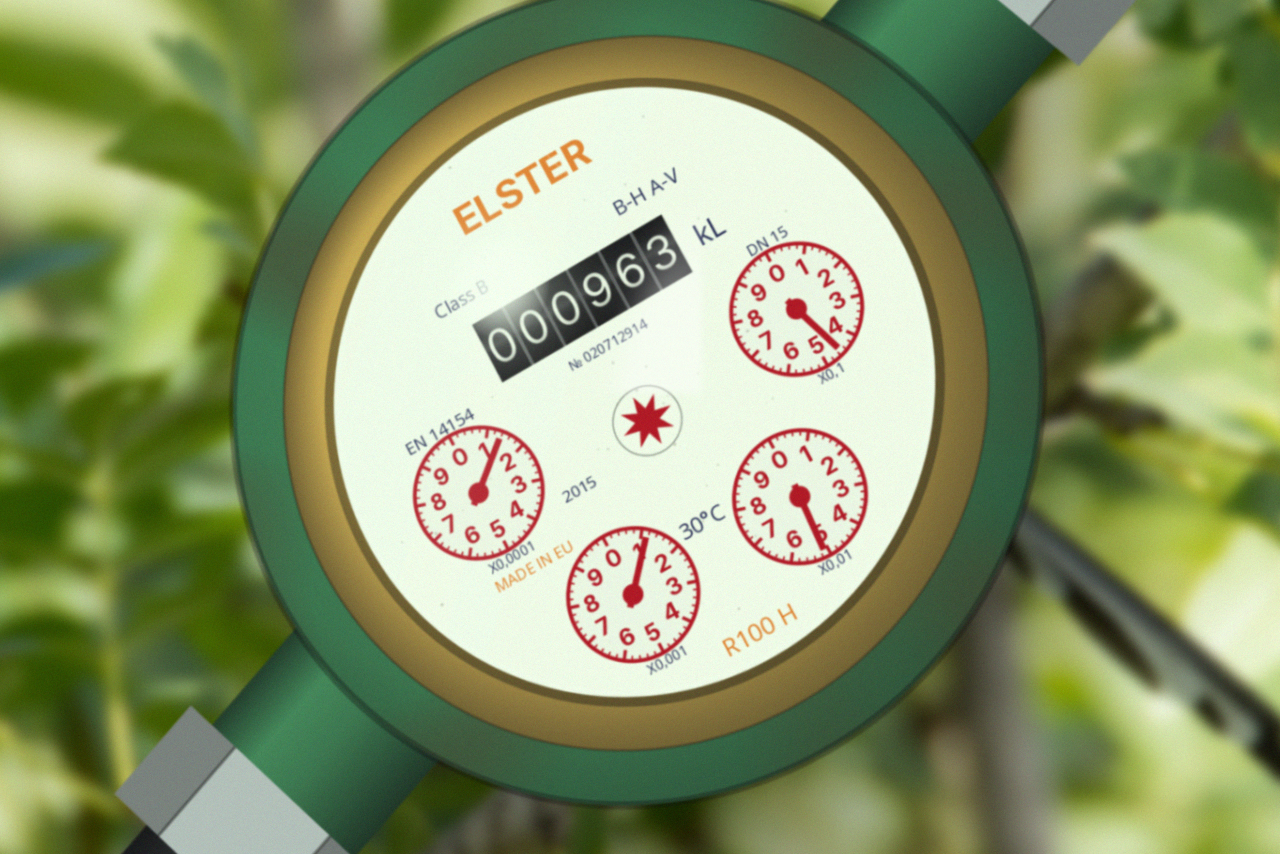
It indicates 963.4511,kL
